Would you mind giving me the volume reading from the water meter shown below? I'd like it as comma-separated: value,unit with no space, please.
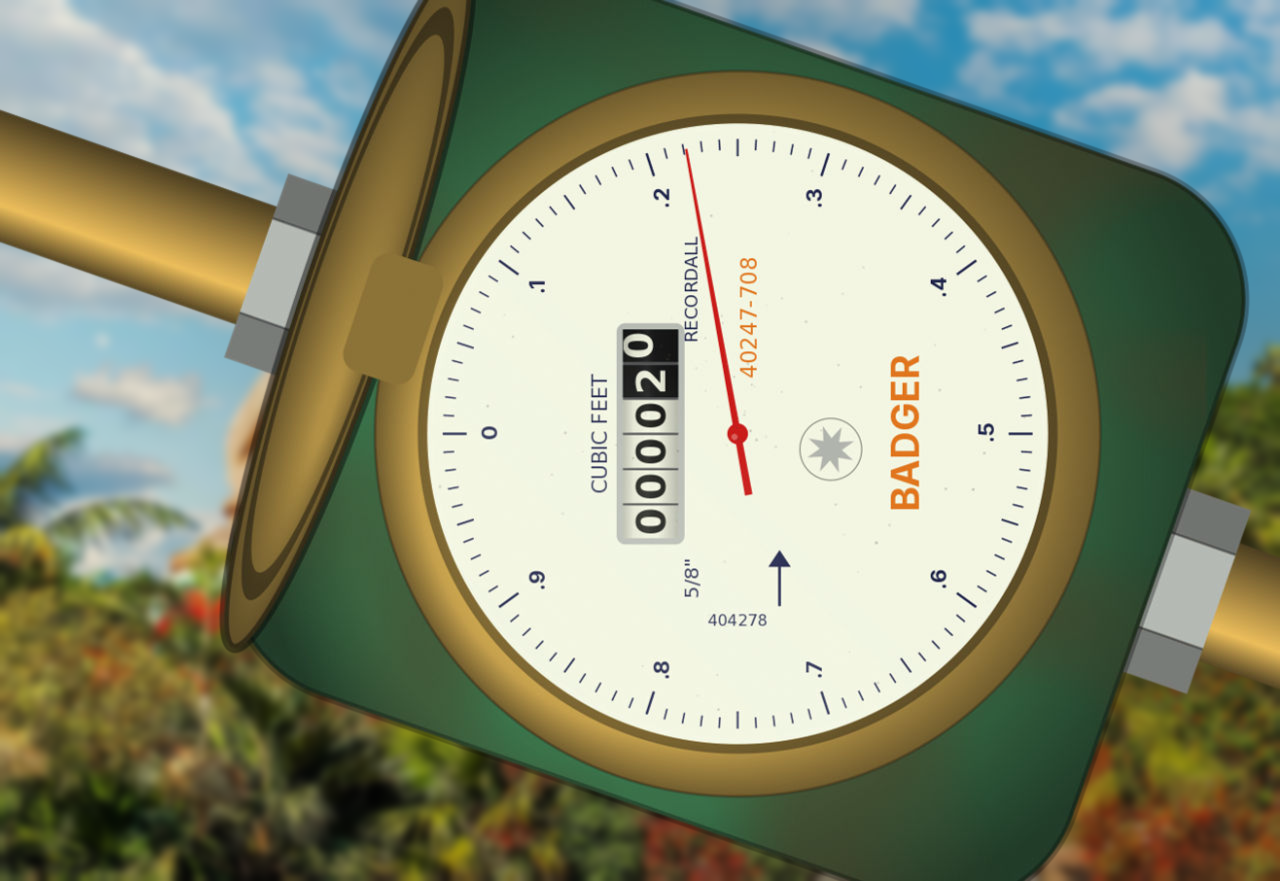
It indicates 20.22,ft³
